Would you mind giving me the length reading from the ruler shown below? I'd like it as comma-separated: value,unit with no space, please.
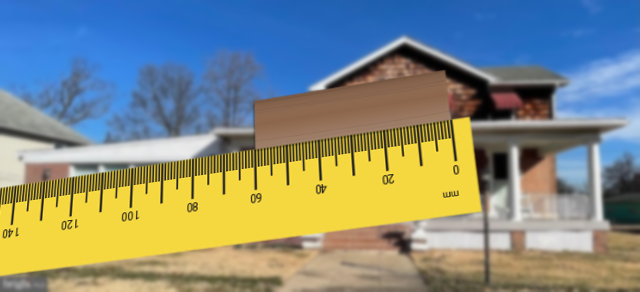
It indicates 60,mm
